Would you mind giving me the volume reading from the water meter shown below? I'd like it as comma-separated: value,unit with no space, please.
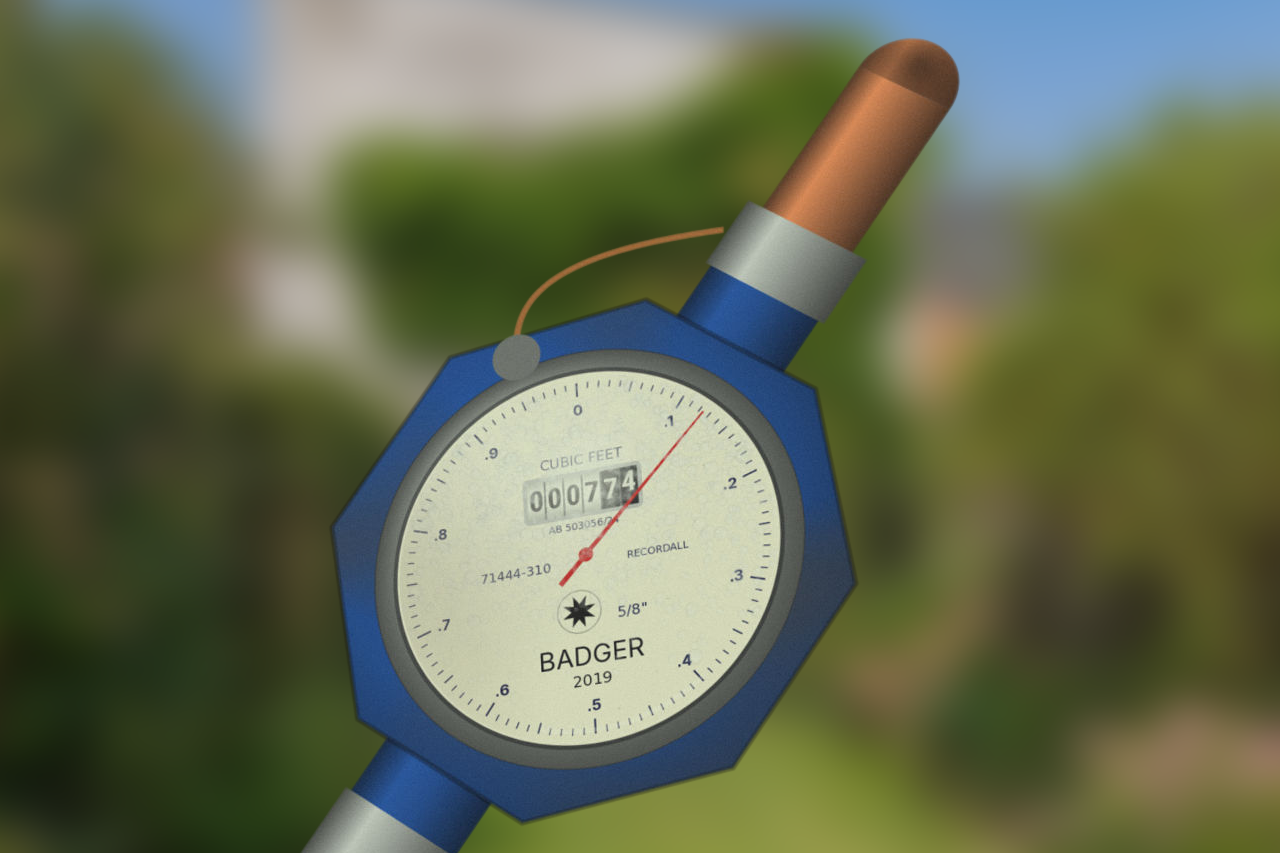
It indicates 774.12,ft³
